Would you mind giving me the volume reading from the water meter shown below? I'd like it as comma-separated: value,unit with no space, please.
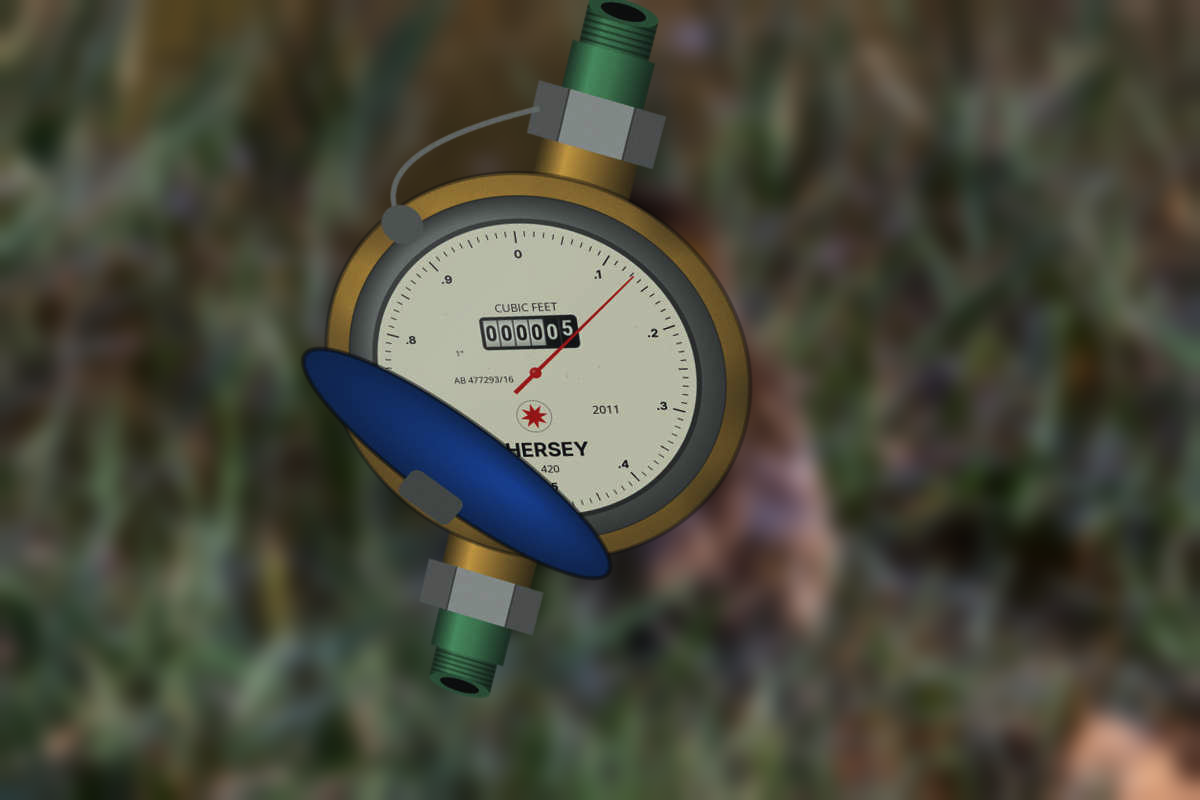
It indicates 5.13,ft³
